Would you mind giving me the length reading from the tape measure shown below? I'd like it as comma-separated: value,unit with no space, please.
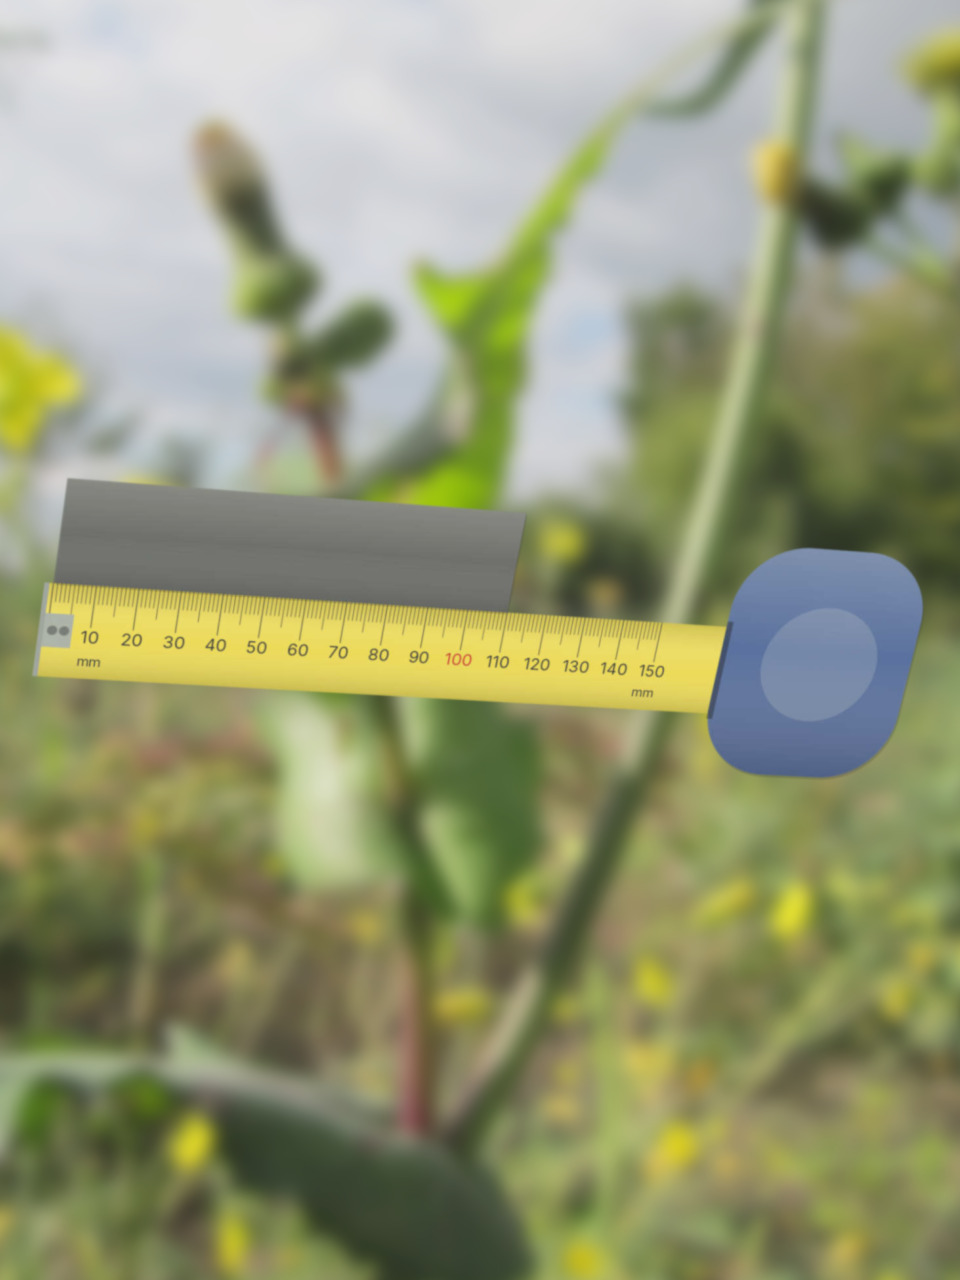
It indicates 110,mm
